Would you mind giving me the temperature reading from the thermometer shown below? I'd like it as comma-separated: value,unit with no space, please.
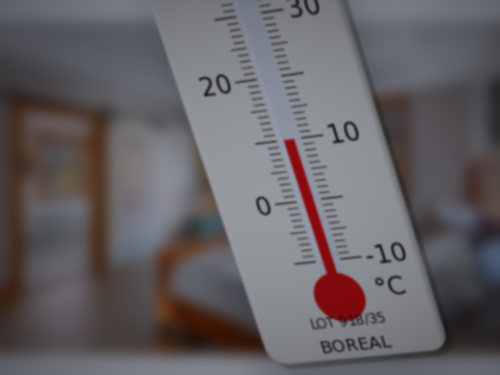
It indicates 10,°C
